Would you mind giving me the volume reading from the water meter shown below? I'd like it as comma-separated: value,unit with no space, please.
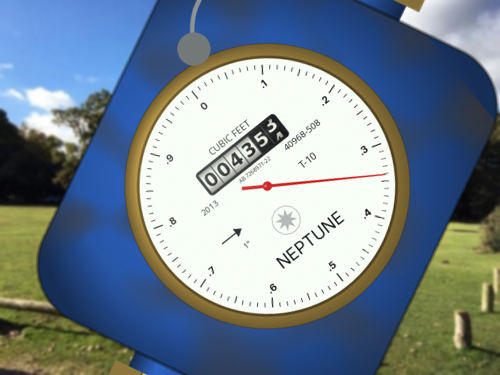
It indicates 4353.34,ft³
